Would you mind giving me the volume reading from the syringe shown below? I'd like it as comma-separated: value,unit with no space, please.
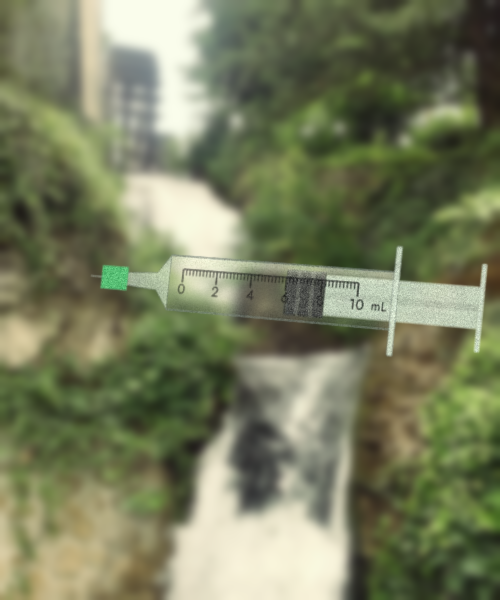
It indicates 6,mL
